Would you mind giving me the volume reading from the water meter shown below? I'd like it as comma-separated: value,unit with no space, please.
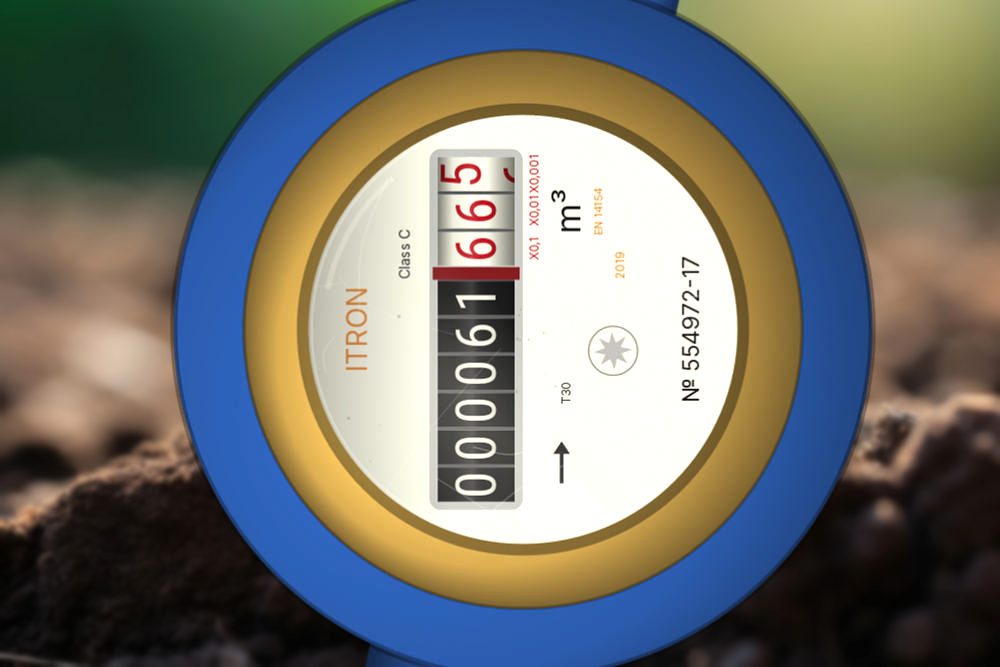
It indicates 61.665,m³
